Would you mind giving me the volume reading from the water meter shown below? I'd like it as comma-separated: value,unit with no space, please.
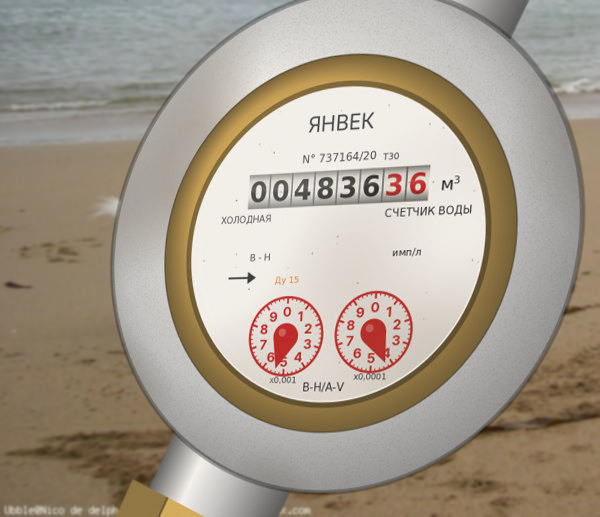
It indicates 4836.3654,m³
